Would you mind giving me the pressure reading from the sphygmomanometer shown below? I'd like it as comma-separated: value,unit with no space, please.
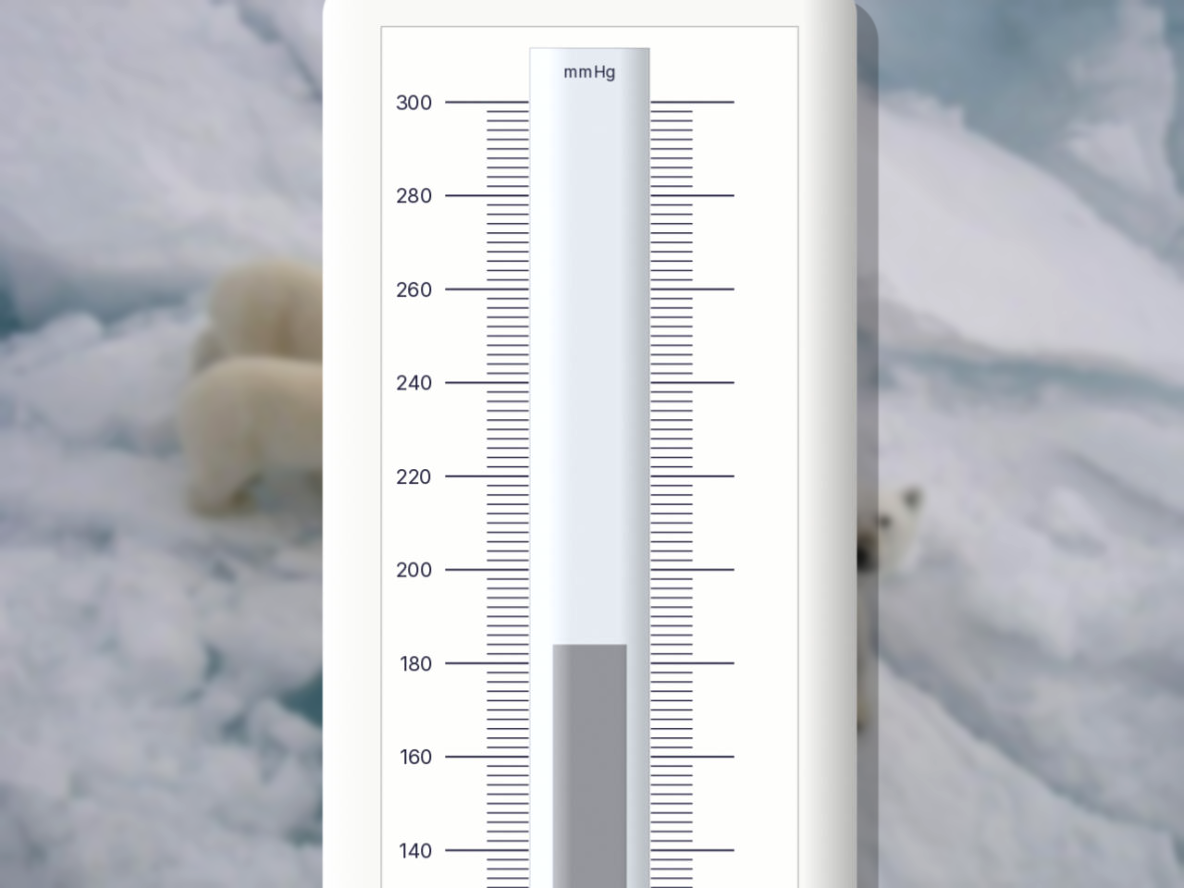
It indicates 184,mmHg
